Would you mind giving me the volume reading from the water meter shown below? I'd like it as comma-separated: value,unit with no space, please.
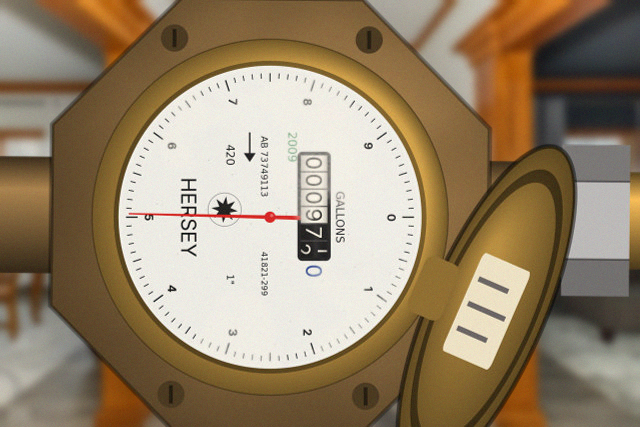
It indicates 9715.0,gal
